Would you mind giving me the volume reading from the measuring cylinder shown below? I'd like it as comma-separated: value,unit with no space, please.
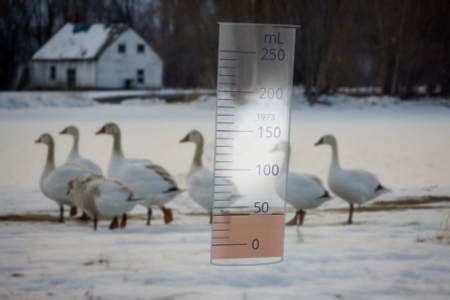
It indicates 40,mL
